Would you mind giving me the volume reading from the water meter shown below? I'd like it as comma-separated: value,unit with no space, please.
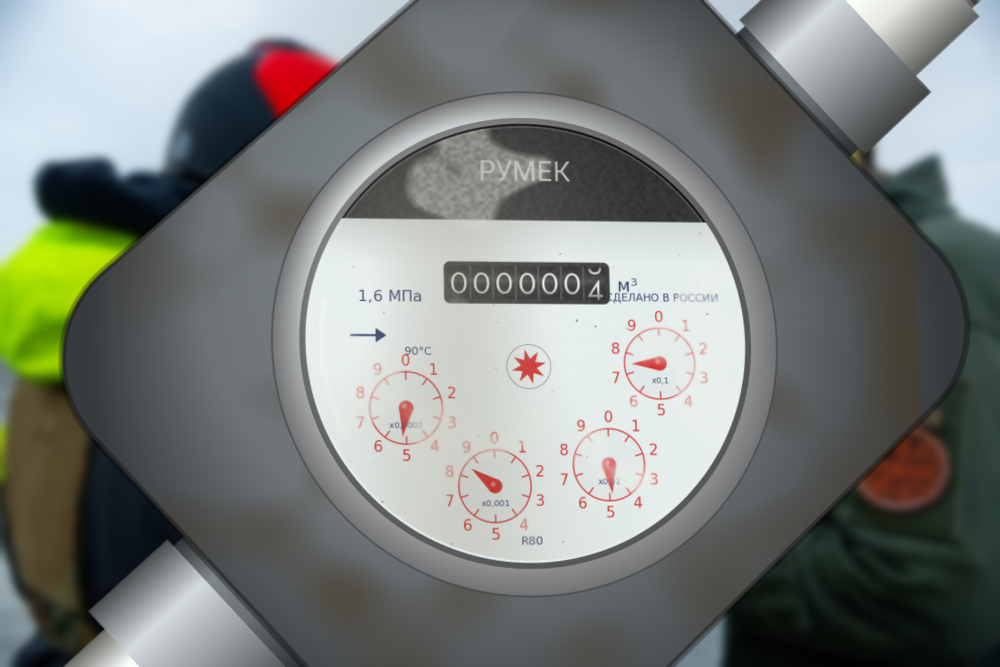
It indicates 3.7485,m³
